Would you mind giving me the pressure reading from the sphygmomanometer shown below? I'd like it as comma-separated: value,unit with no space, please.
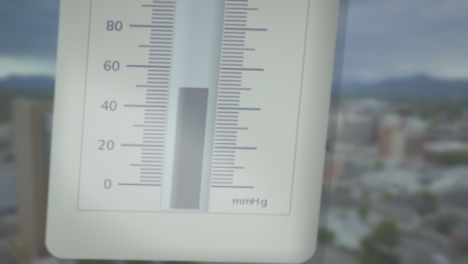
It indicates 50,mmHg
